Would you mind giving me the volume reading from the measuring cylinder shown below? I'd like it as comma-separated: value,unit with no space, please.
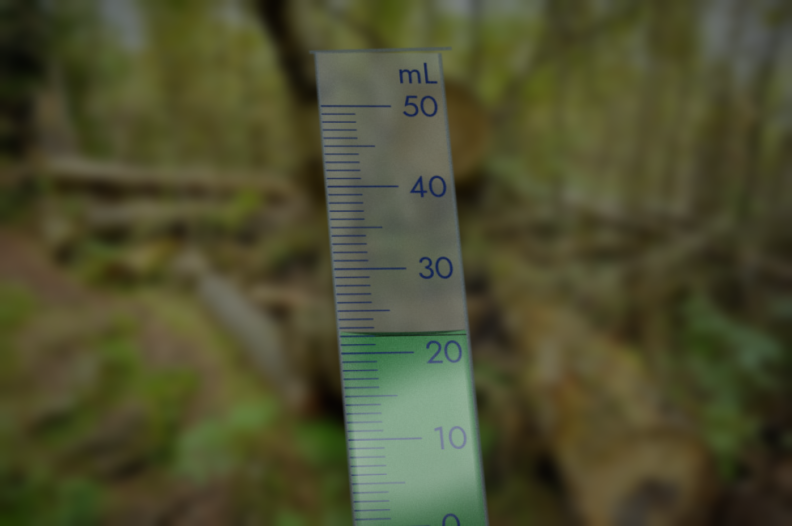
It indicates 22,mL
